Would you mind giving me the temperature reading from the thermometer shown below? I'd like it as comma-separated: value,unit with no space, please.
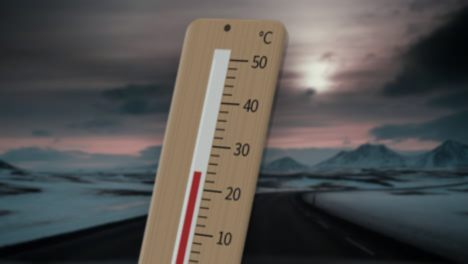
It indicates 24,°C
